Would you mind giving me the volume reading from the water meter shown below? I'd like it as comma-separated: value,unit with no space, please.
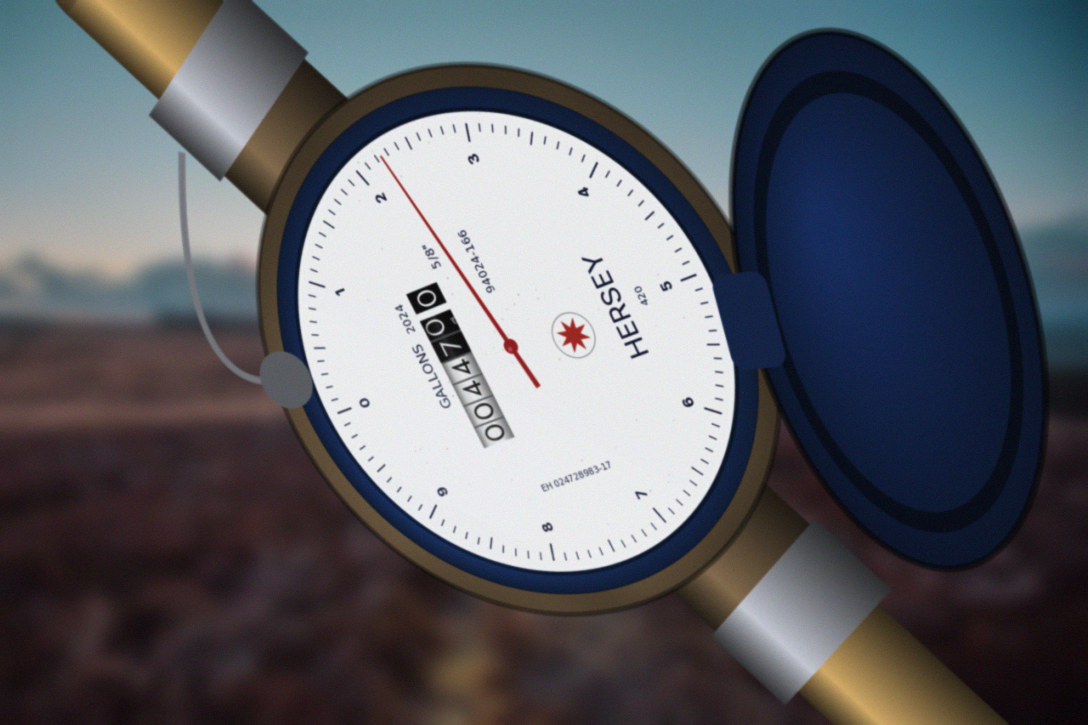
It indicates 44702.2,gal
